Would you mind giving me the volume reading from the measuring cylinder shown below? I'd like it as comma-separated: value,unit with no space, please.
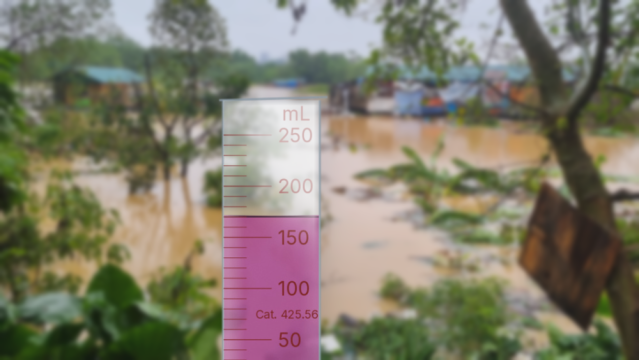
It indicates 170,mL
